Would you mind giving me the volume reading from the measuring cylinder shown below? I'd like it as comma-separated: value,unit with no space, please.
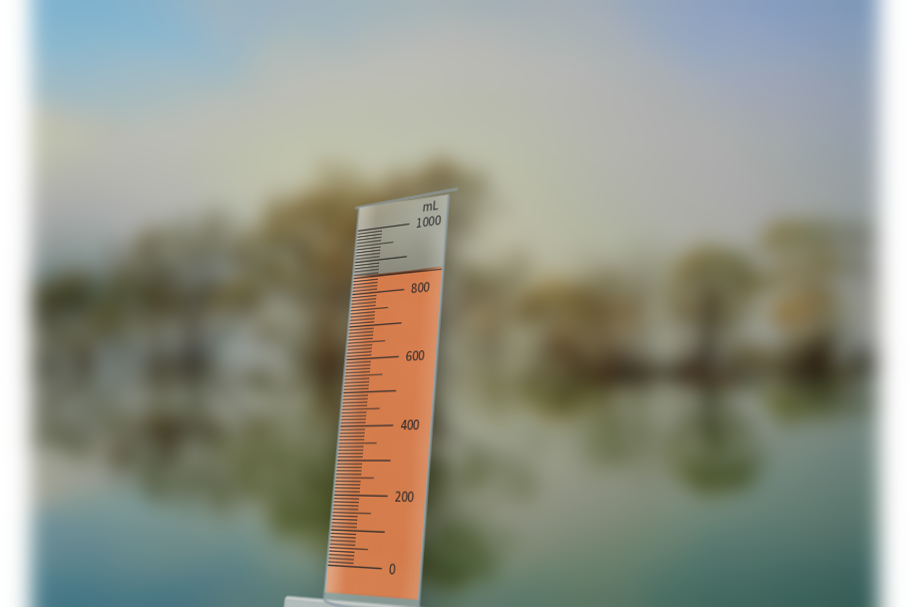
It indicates 850,mL
